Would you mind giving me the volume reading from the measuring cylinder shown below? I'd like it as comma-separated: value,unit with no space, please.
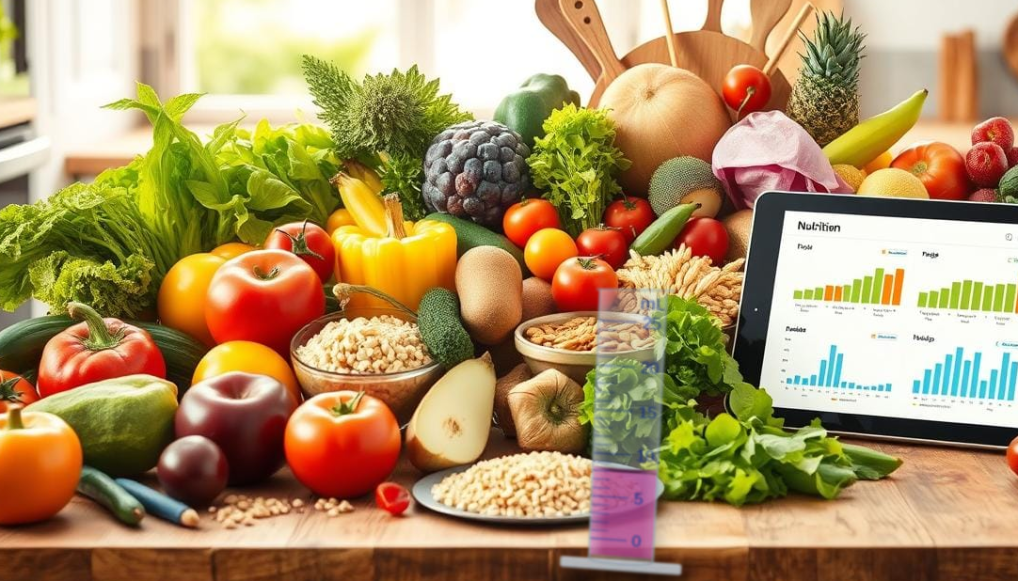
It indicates 8,mL
